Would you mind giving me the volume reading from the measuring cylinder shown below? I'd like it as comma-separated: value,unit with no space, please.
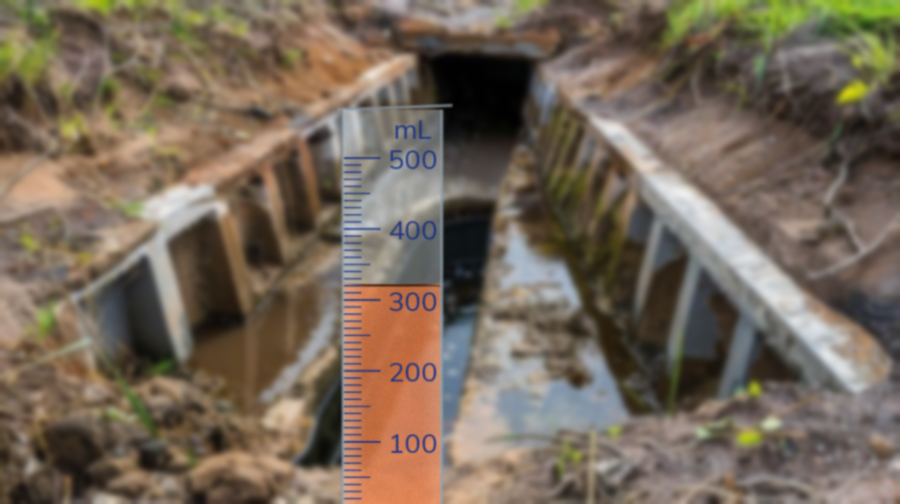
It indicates 320,mL
